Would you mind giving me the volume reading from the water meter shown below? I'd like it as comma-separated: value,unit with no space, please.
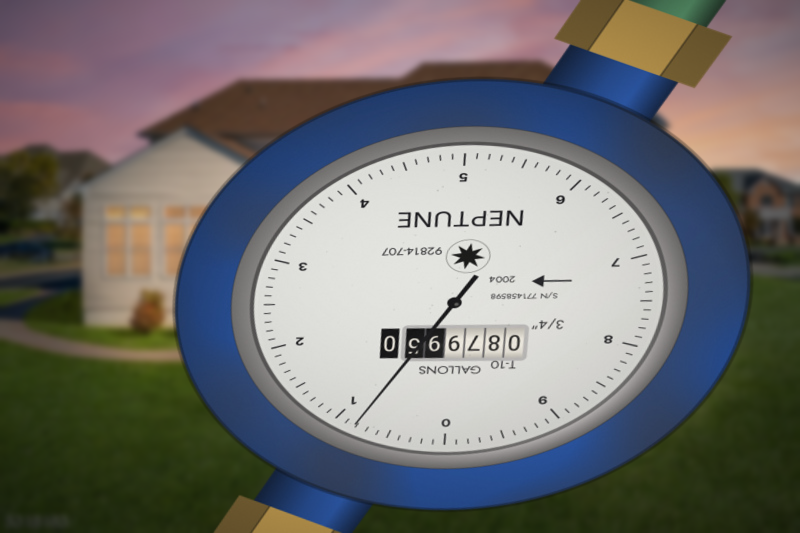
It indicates 879950.8,gal
